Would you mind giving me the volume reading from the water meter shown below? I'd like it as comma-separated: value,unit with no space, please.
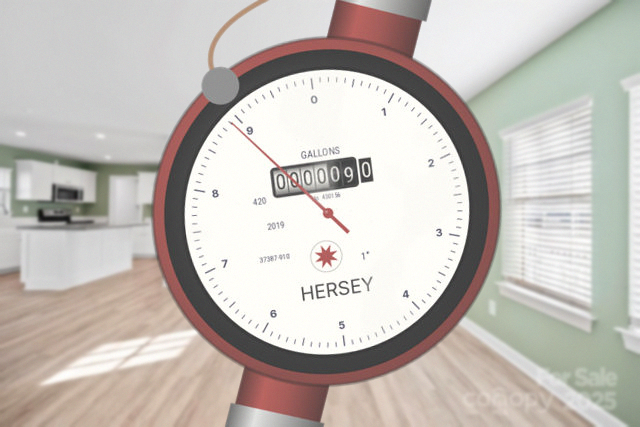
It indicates 88.9,gal
